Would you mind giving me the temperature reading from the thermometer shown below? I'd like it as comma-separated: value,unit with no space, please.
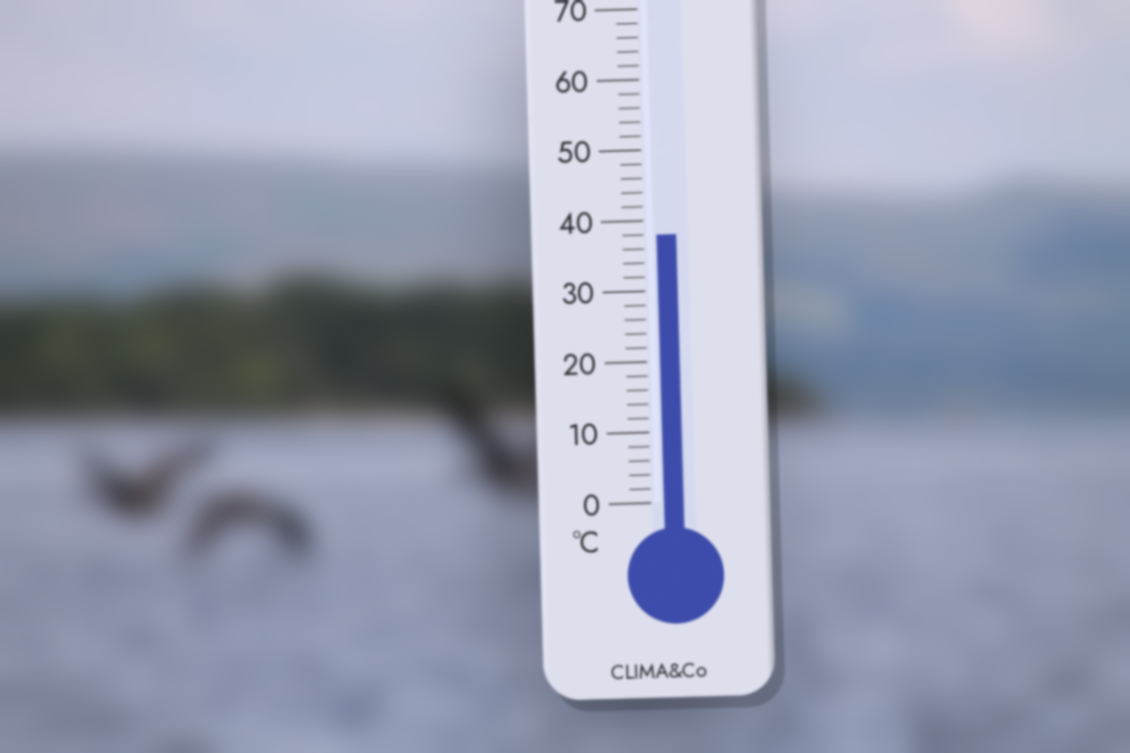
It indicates 38,°C
